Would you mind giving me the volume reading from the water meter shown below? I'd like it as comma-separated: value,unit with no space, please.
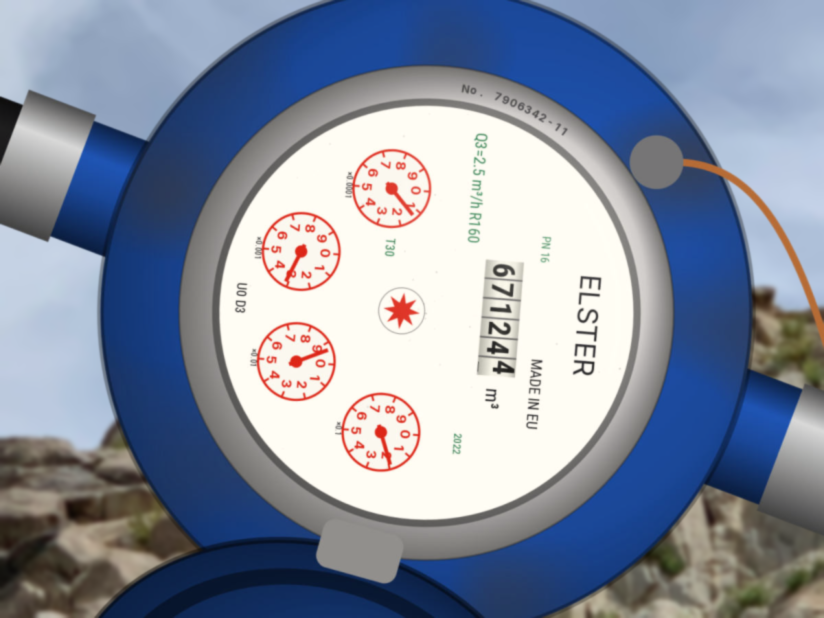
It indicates 671244.1931,m³
